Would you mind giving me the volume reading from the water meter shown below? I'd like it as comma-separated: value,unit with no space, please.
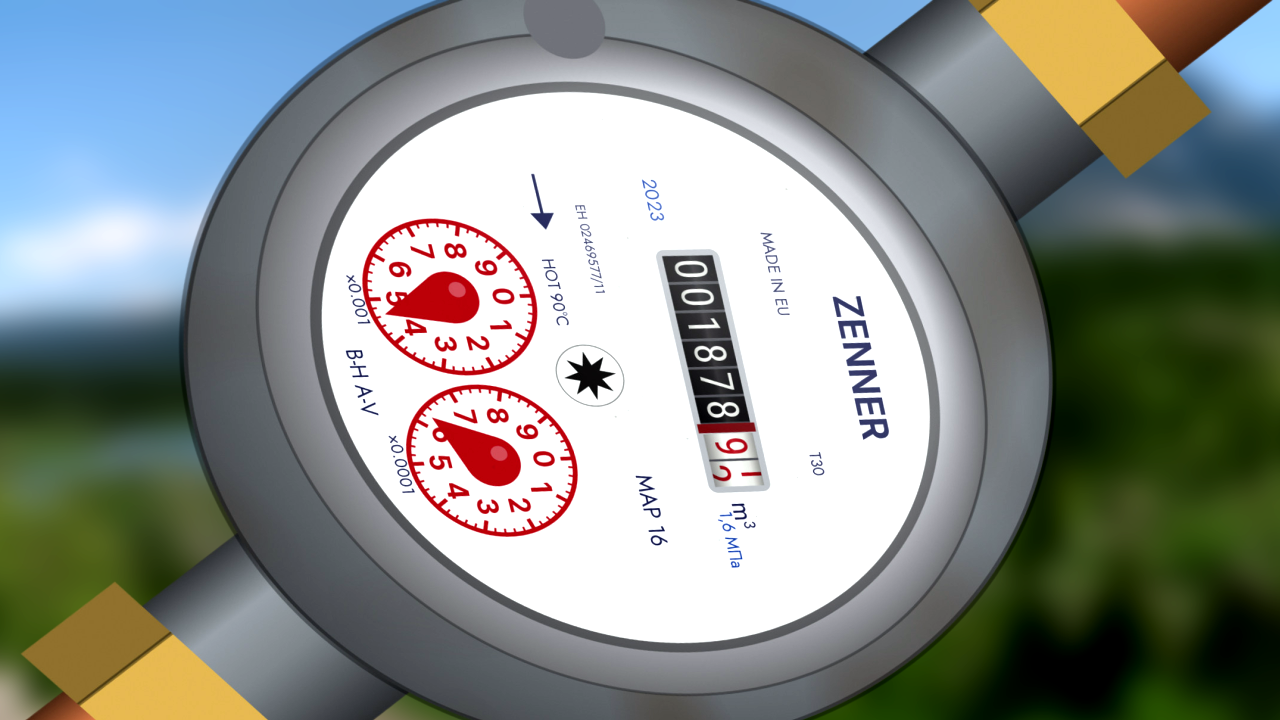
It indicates 1878.9146,m³
